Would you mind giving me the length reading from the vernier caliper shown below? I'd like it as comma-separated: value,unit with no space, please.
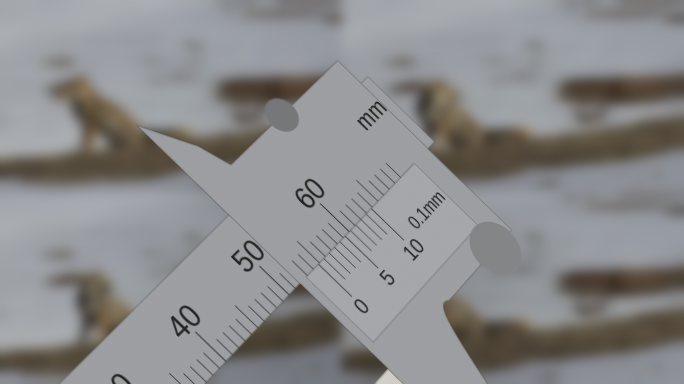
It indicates 54.8,mm
